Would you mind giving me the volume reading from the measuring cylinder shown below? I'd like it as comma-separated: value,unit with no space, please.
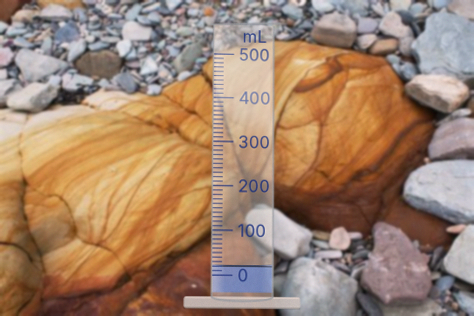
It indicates 20,mL
